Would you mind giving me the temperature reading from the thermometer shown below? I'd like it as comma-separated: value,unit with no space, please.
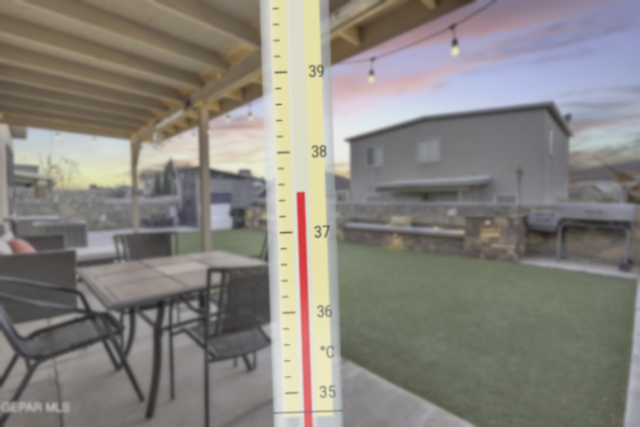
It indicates 37.5,°C
